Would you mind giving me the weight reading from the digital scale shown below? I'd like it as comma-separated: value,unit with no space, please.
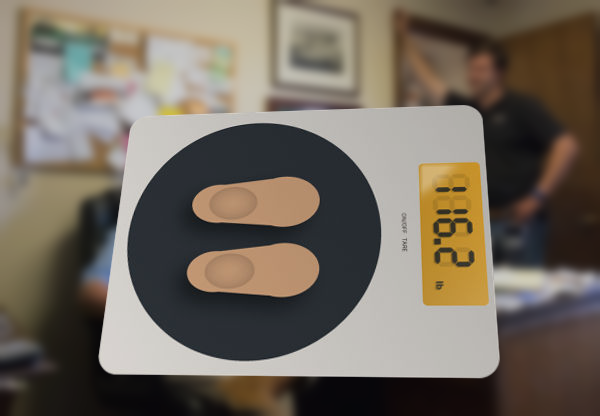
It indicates 116.2,lb
